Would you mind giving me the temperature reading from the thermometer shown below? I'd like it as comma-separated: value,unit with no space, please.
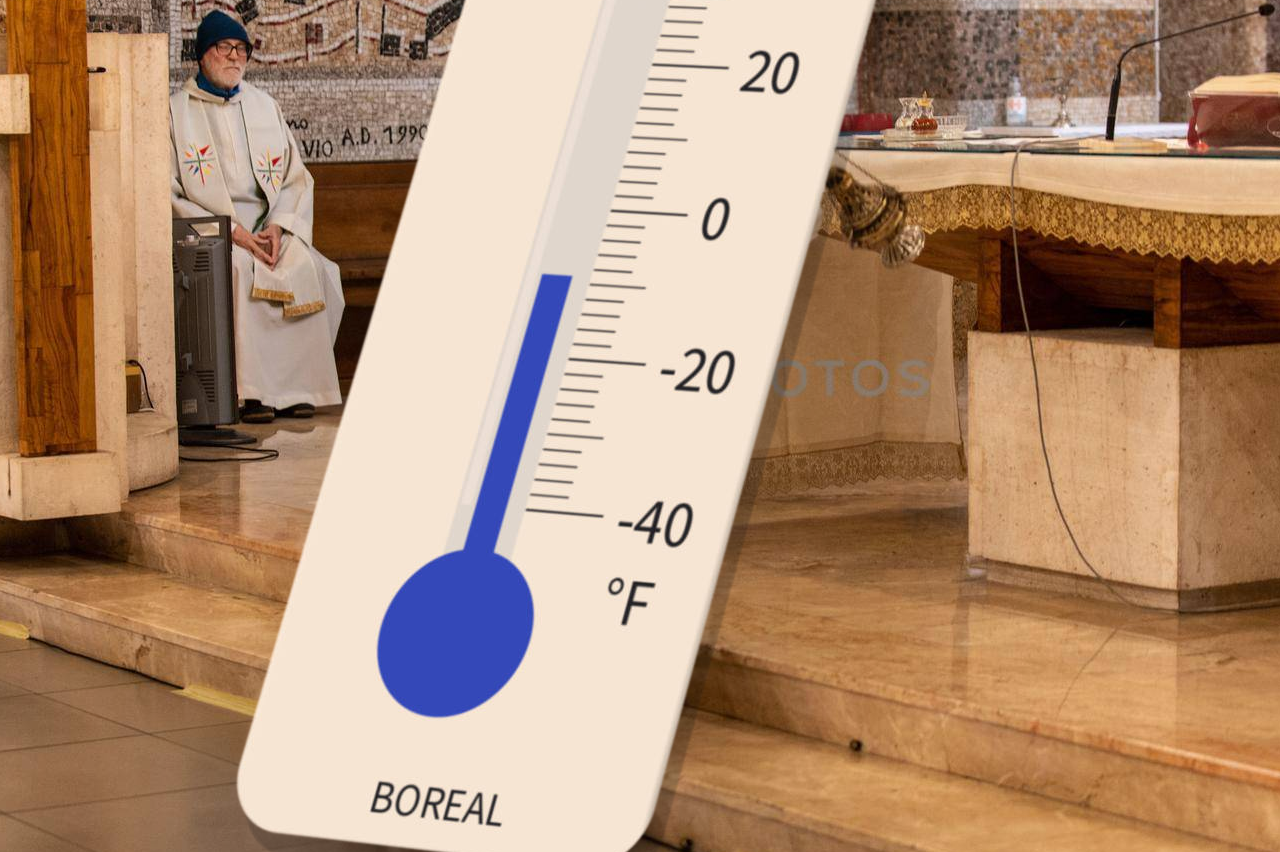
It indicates -9,°F
